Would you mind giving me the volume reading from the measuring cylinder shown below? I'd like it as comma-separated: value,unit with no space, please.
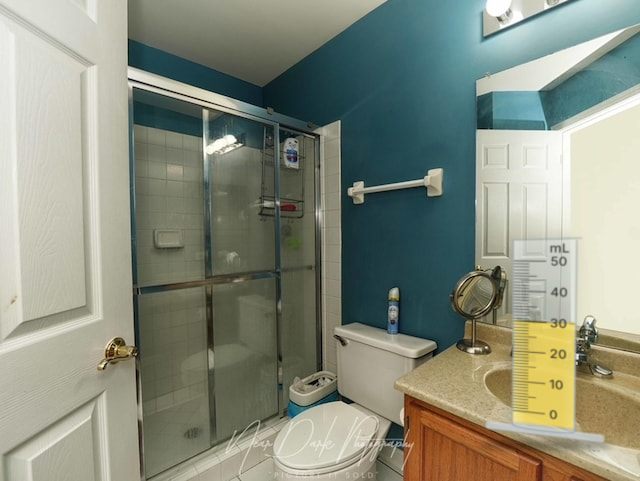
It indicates 30,mL
